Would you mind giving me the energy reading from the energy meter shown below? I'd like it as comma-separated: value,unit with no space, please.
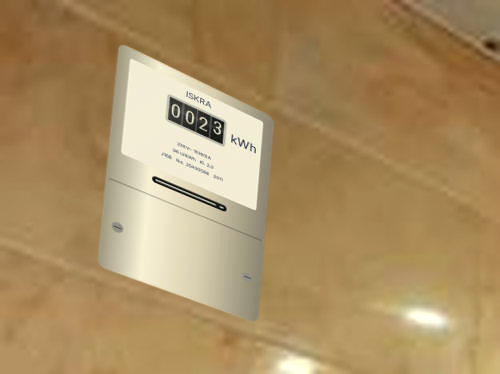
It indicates 23,kWh
